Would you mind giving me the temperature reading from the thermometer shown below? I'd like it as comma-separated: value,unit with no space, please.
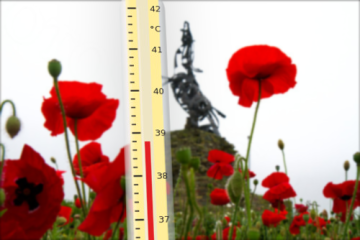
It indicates 38.8,°C
